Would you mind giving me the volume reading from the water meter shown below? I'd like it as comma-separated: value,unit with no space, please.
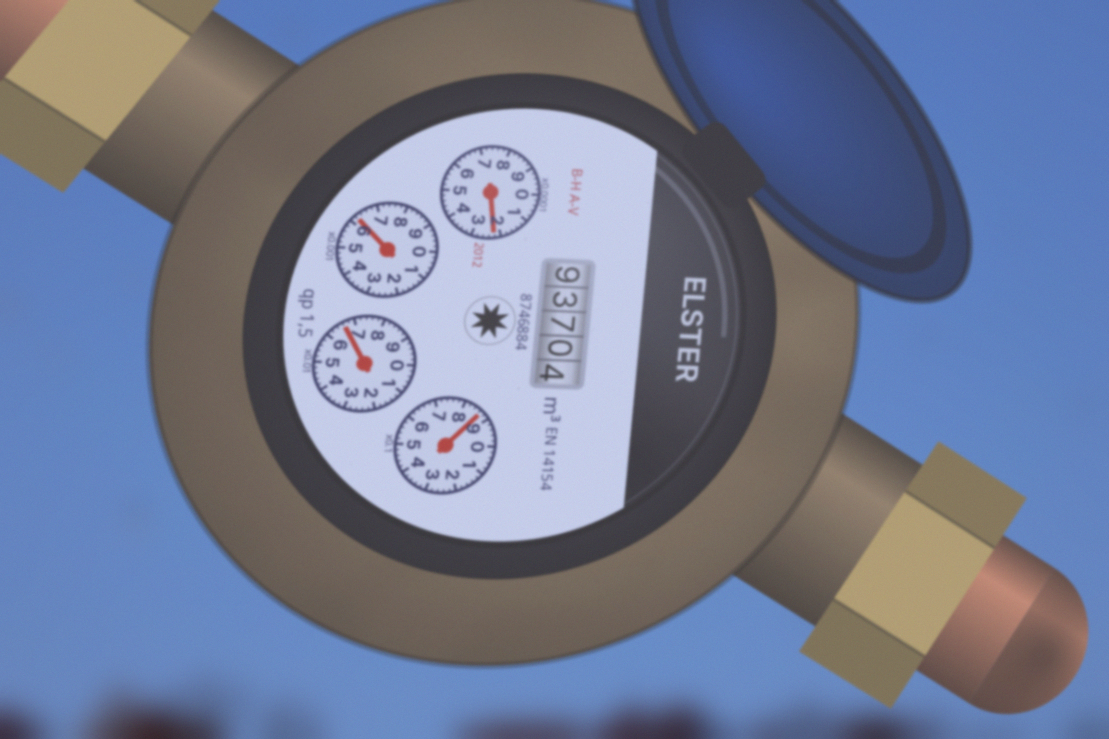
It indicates 93703.8662,m³
